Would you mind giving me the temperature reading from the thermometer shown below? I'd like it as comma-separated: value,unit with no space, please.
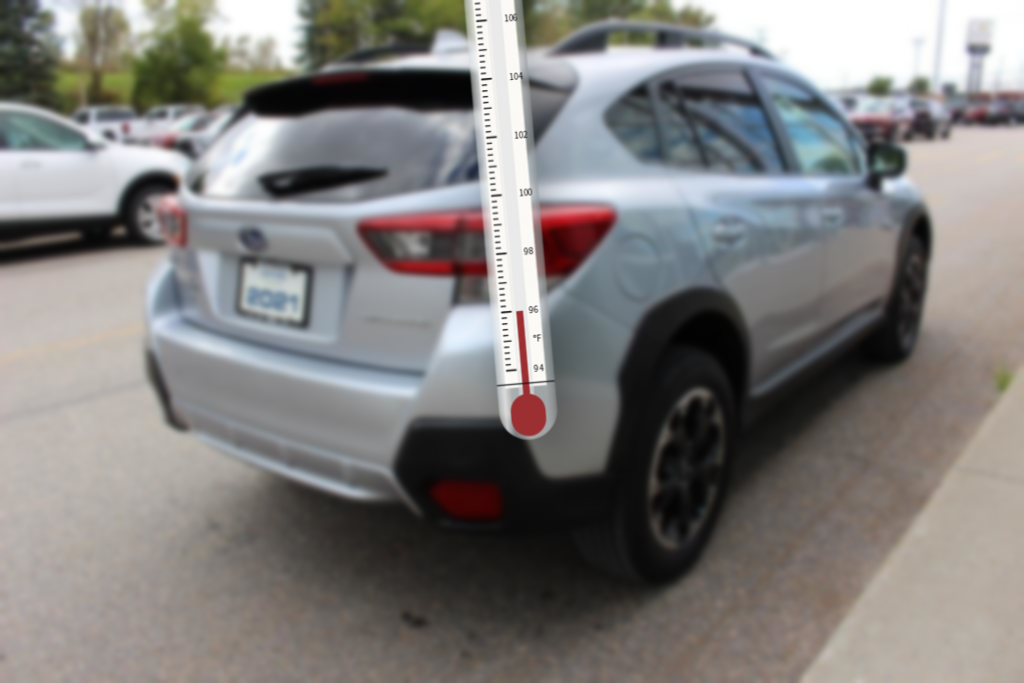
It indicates 96,°F
